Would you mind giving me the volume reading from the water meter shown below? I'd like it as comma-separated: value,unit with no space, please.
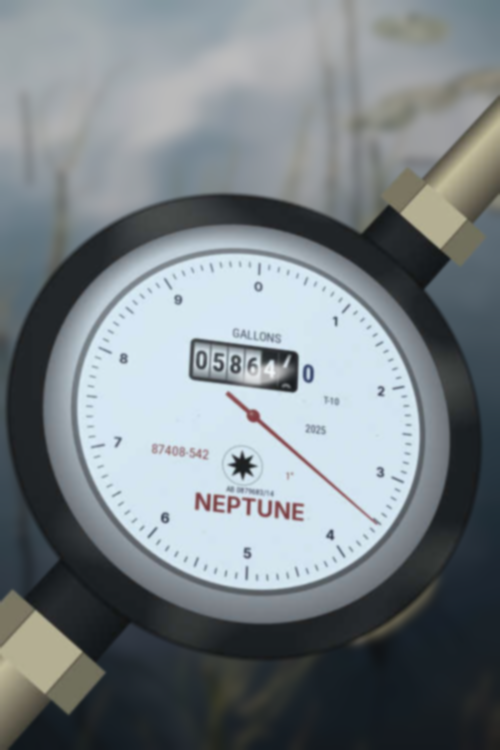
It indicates 586473.5,gal
